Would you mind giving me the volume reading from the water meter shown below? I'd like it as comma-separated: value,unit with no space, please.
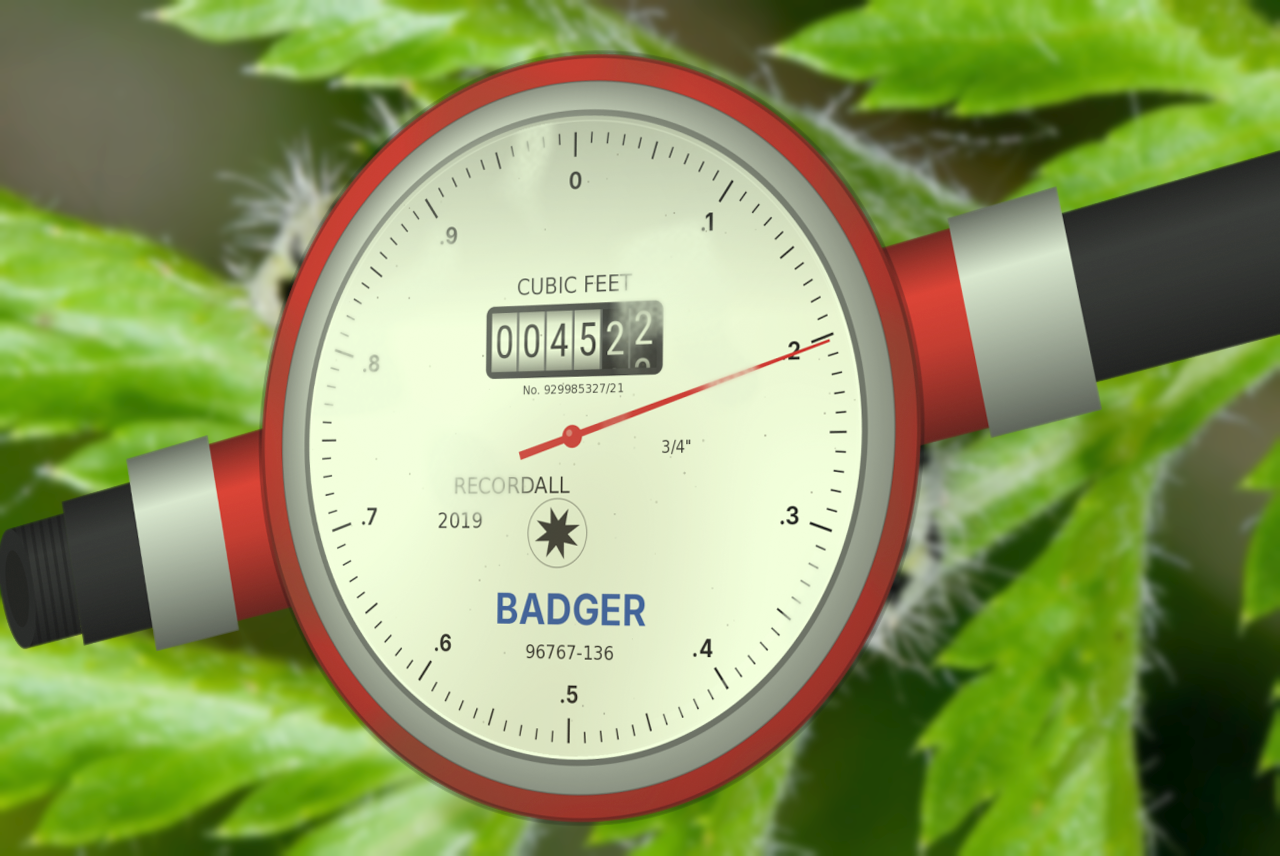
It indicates 4522.20,ft³
